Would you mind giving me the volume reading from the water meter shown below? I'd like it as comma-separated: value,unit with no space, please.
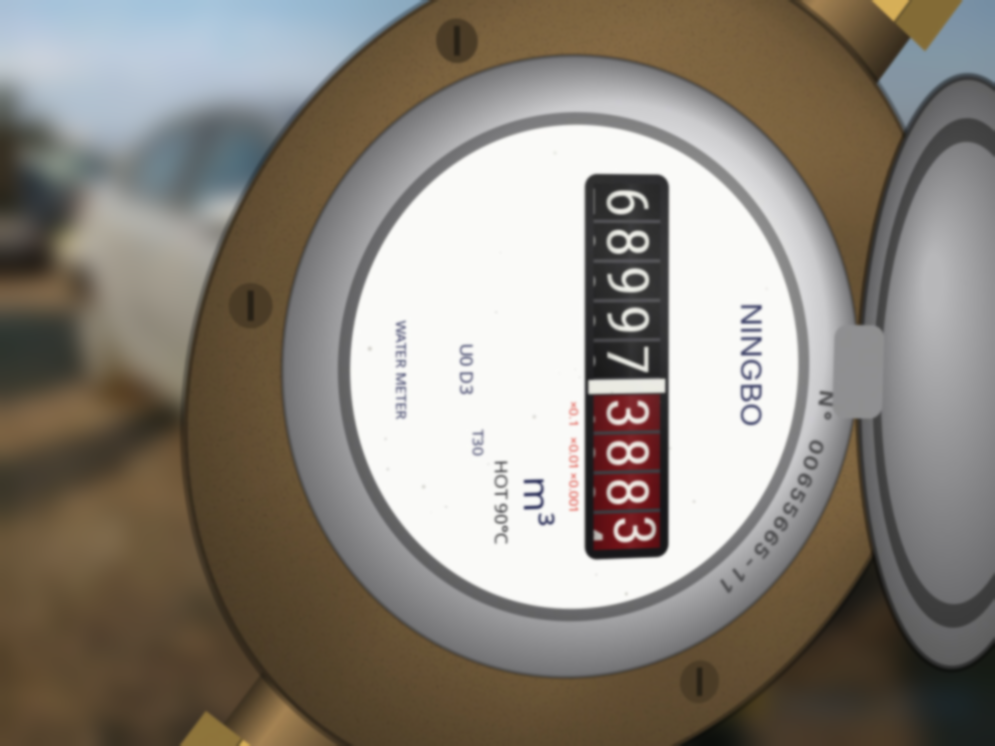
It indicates 68997.3883,m³
